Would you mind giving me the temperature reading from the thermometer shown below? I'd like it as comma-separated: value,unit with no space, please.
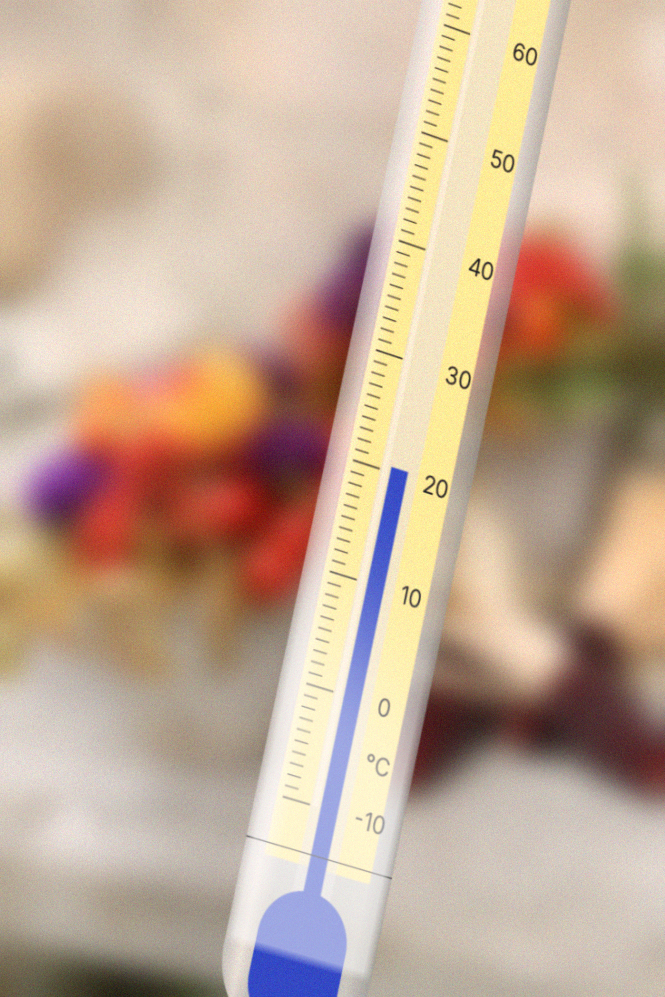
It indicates 20.5,°C
